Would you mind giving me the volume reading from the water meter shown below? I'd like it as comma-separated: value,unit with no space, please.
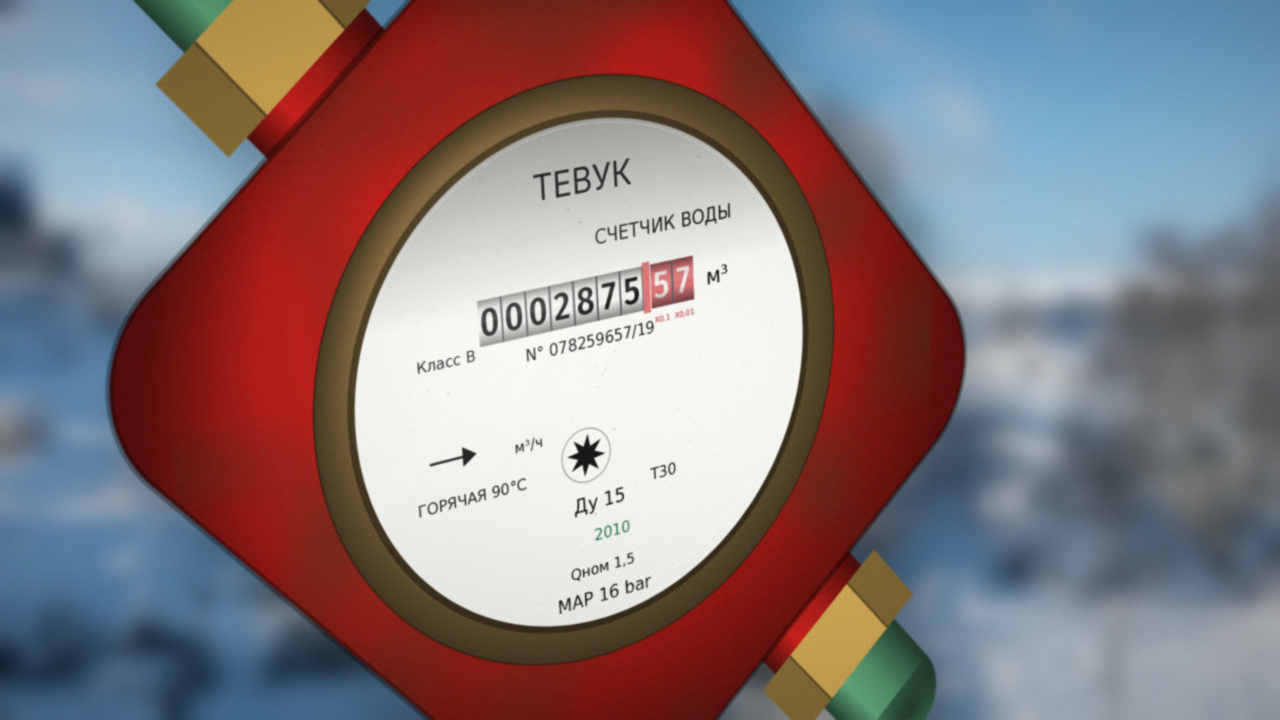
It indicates 2875.57,m³
